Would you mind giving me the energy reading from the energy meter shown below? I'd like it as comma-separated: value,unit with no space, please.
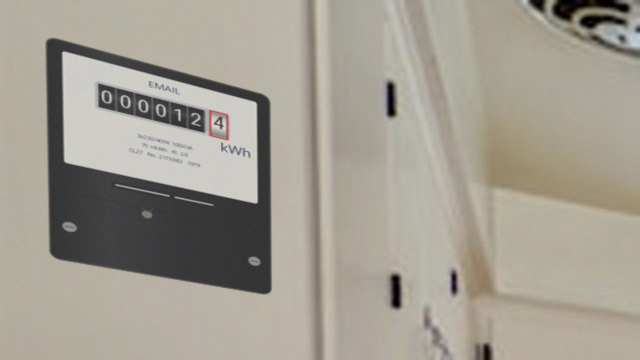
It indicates 12.4,kWh
